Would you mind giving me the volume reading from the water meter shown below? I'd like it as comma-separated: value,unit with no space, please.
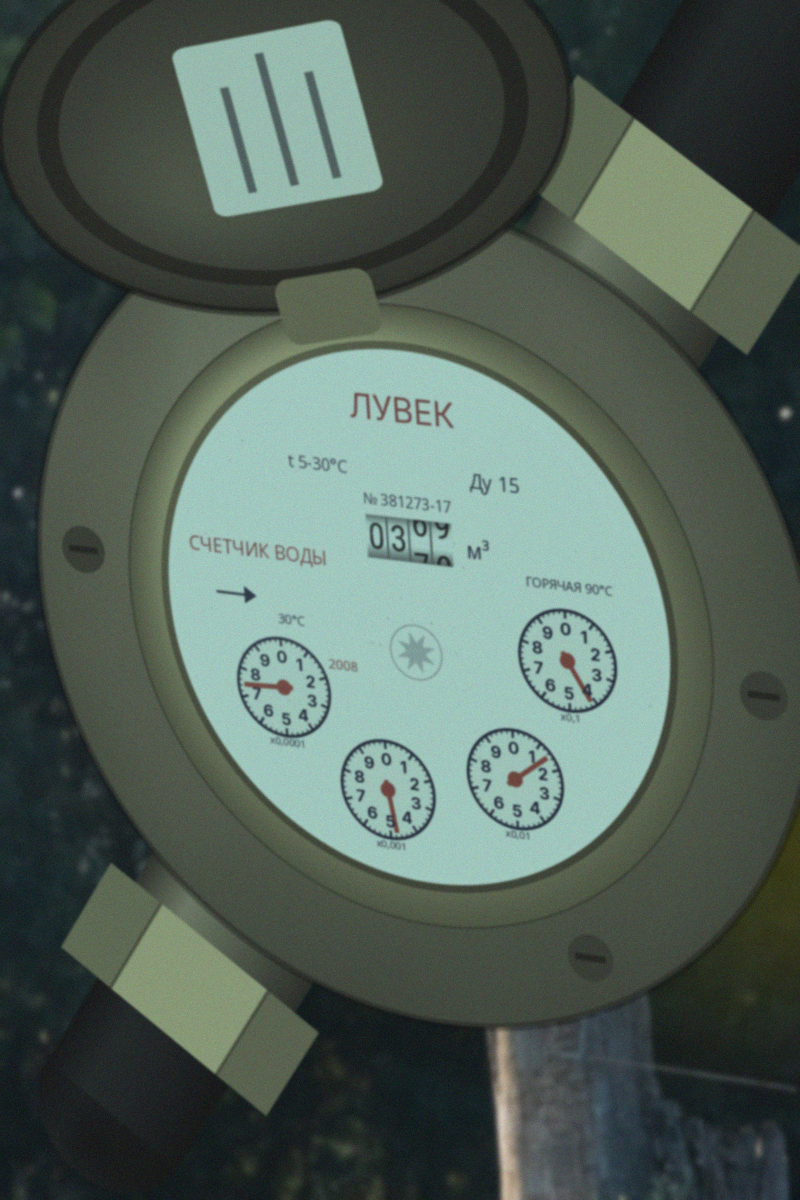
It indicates 369.4147,m³
